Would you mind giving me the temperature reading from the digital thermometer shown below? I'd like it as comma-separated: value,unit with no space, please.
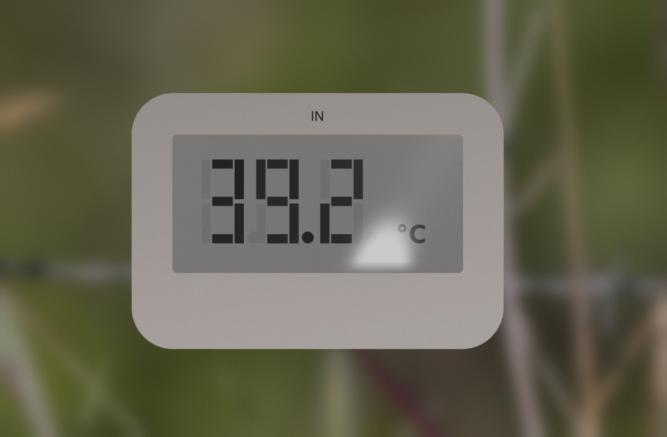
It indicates 39.2,°C
